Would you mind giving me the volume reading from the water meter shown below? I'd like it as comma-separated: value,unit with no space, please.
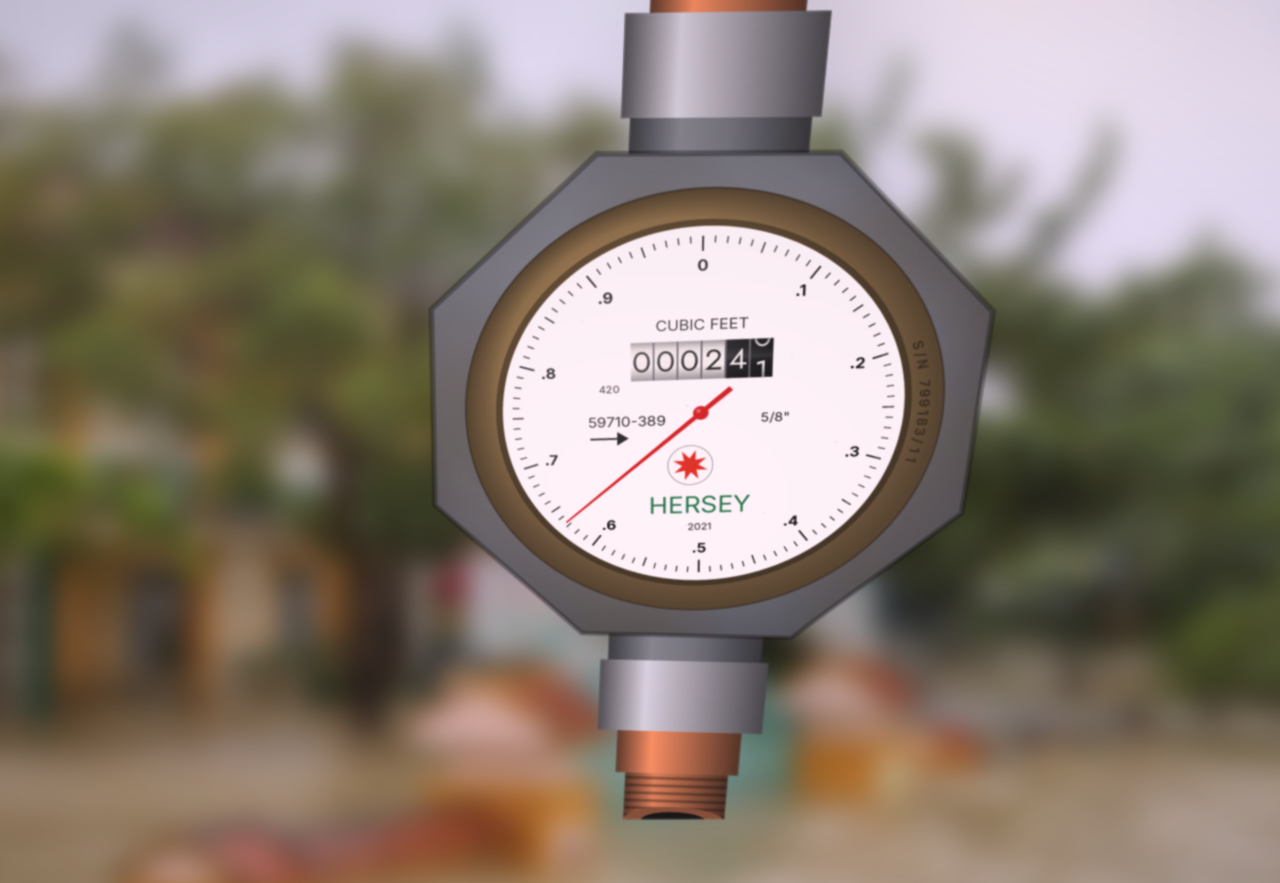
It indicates 240.63,ft³
